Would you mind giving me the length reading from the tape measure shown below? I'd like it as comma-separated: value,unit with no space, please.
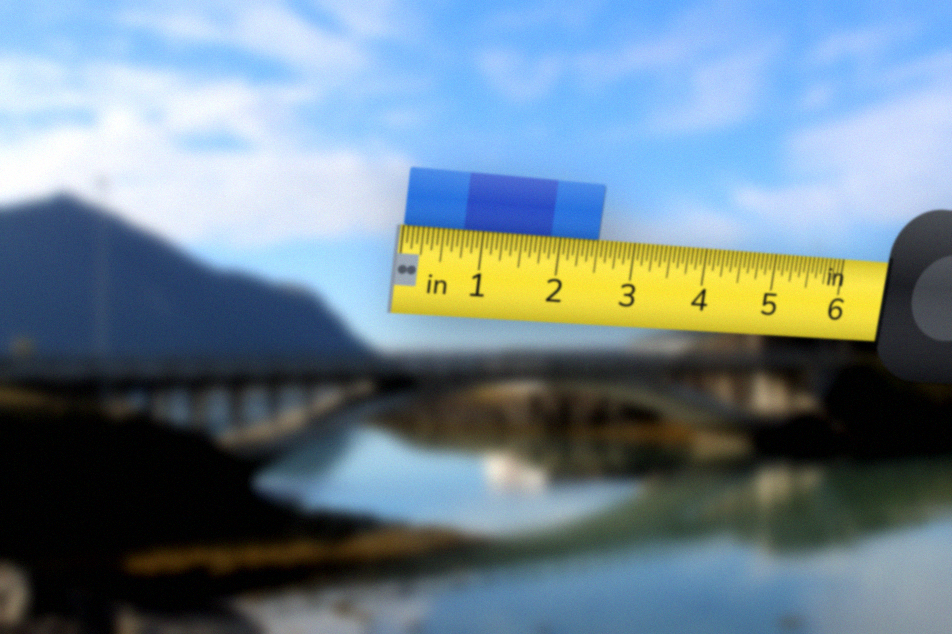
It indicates 2.5,in
